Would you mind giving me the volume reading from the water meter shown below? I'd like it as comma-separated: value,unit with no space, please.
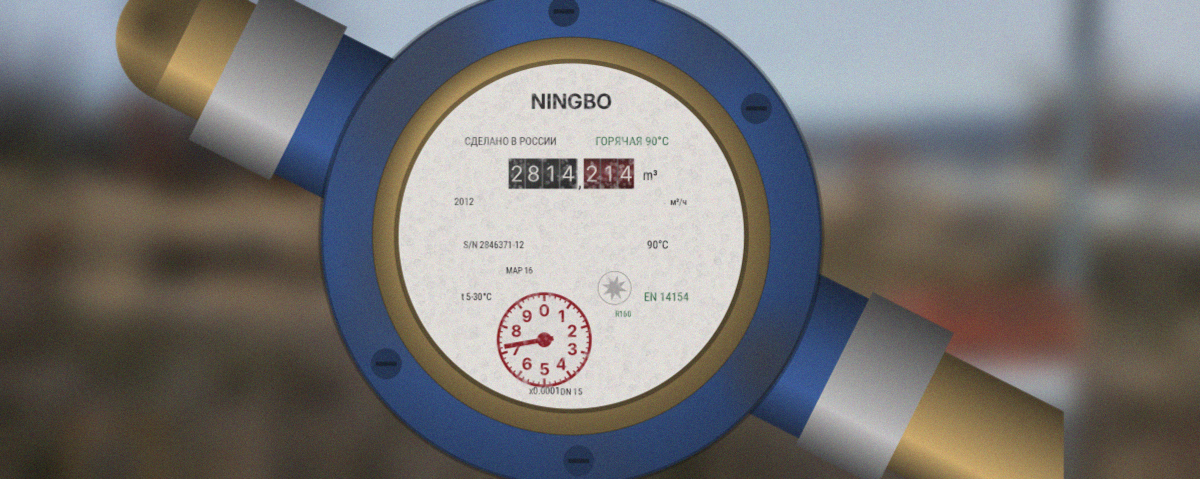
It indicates 2814.2147,m³
